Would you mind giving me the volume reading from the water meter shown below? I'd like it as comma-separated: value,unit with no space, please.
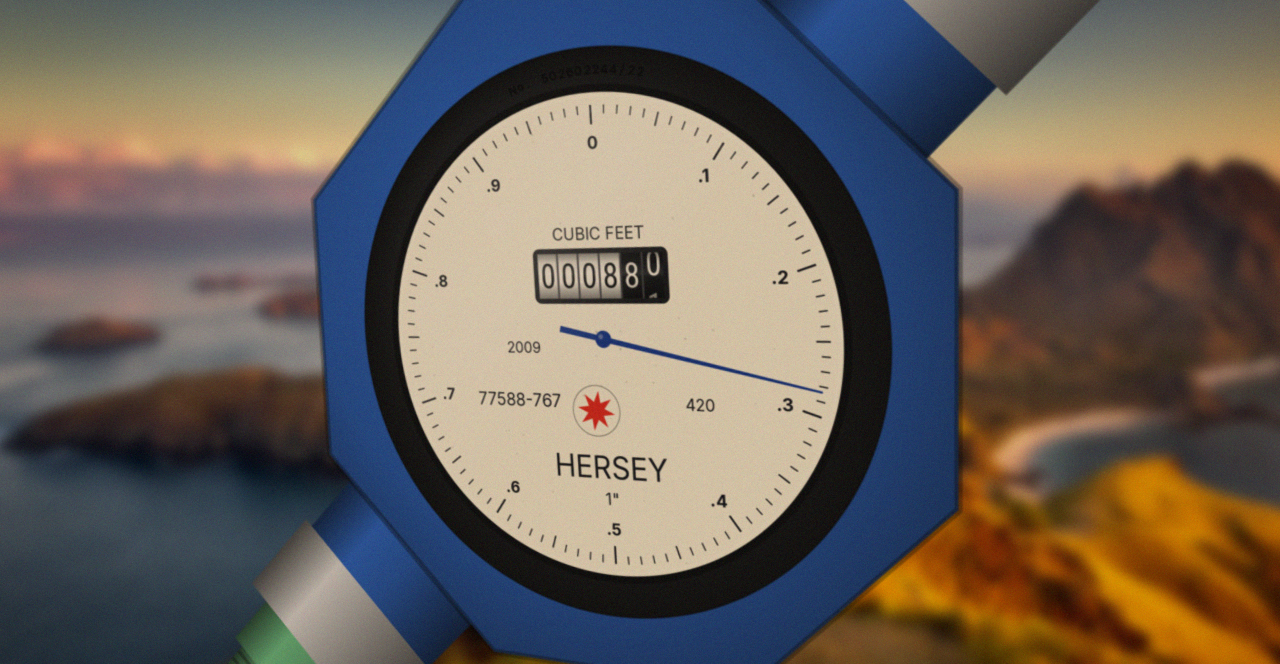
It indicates 880.28,ft³
